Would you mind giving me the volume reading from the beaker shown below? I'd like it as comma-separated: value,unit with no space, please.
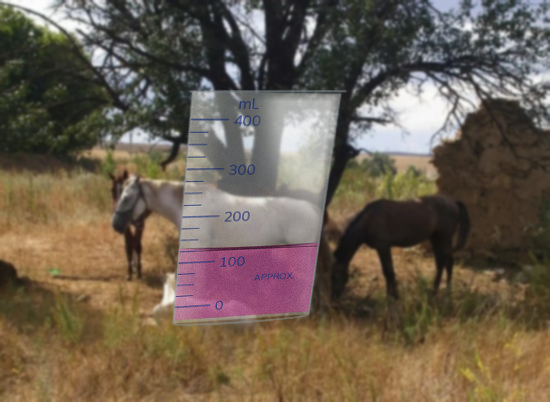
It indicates 125,mL
